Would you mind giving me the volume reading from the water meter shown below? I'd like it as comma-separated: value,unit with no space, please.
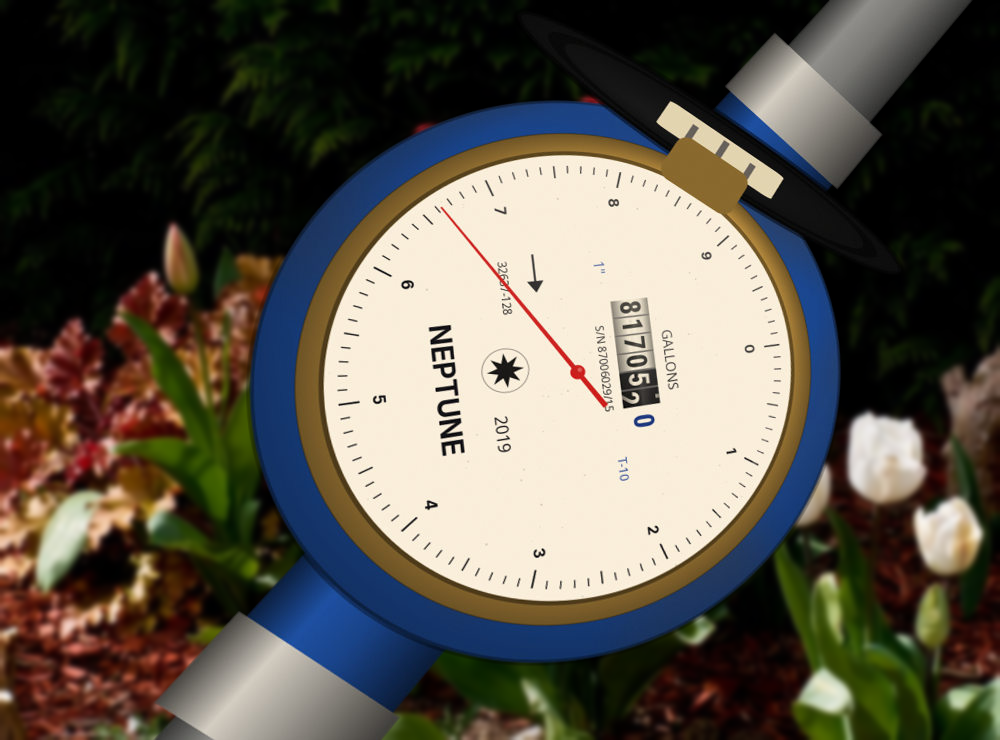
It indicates 8170516.6,gal
